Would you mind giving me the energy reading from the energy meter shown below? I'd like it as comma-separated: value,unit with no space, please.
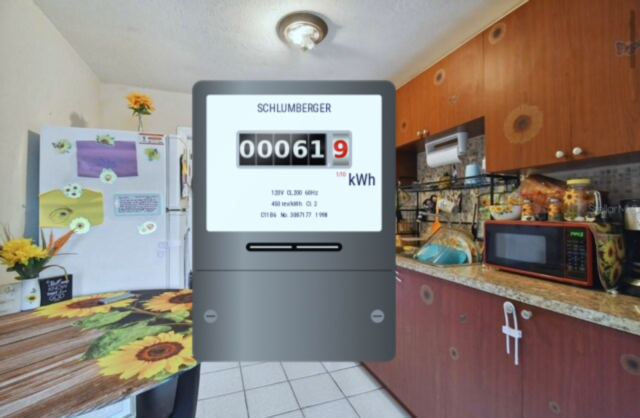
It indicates 61.9,kWh
